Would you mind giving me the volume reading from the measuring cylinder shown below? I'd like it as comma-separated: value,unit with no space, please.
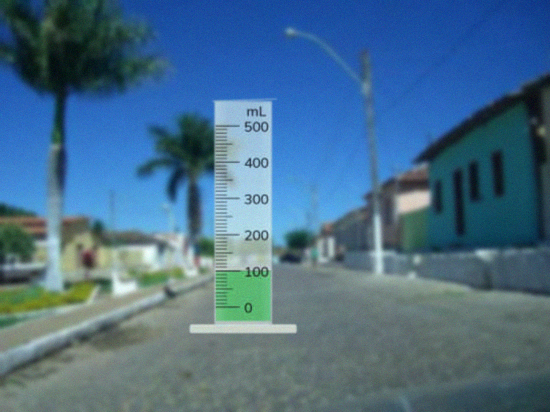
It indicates 100,mL
